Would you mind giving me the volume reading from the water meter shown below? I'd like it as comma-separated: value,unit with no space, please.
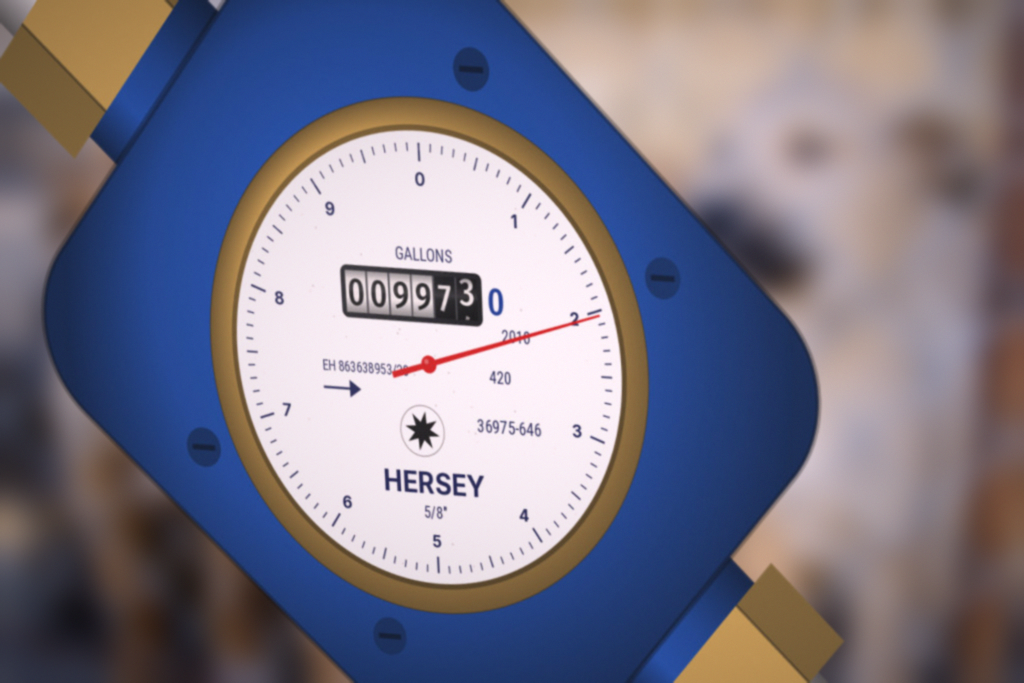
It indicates 99732.0,gal
